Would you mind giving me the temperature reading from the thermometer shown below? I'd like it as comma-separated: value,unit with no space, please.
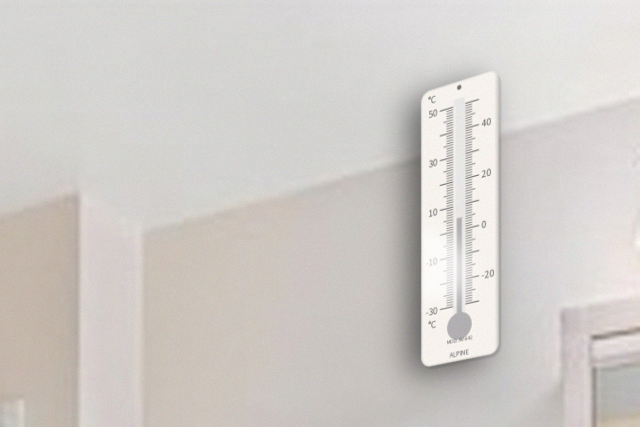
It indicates 5,°C
